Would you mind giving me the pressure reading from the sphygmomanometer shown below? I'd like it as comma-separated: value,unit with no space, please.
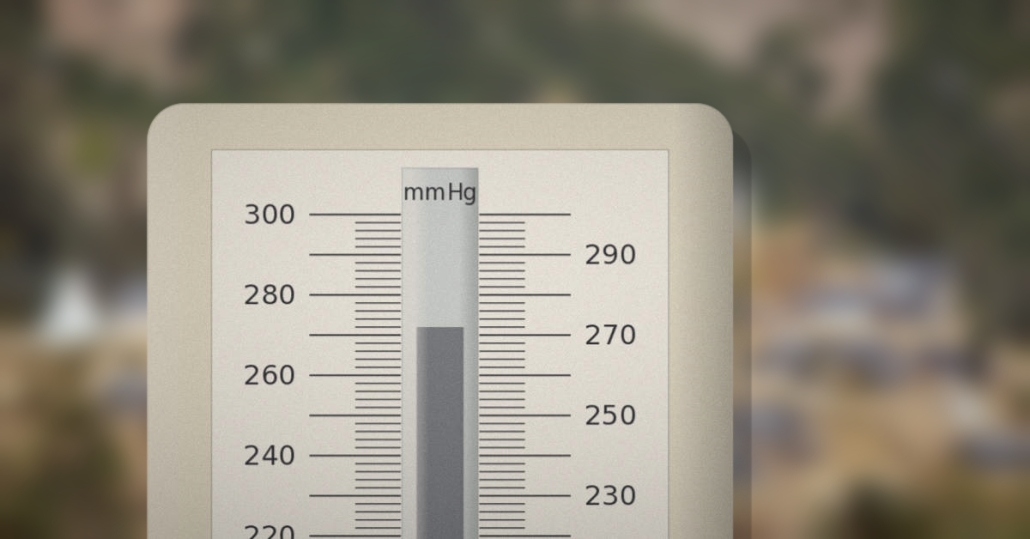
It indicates 272,mmHg
